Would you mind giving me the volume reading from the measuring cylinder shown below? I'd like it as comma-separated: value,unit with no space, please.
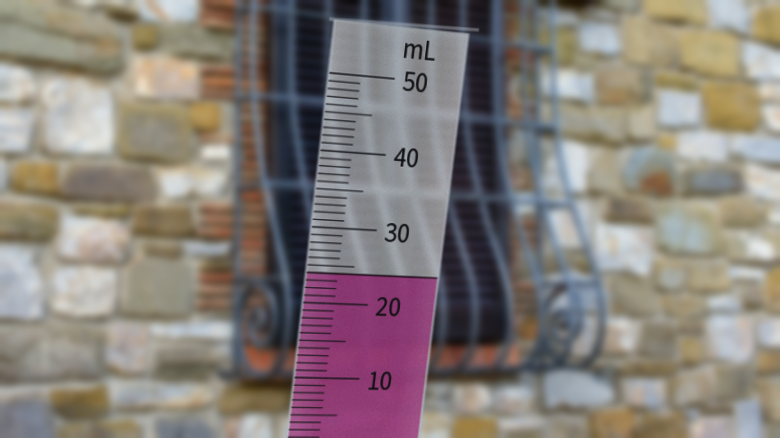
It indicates 24,mL
